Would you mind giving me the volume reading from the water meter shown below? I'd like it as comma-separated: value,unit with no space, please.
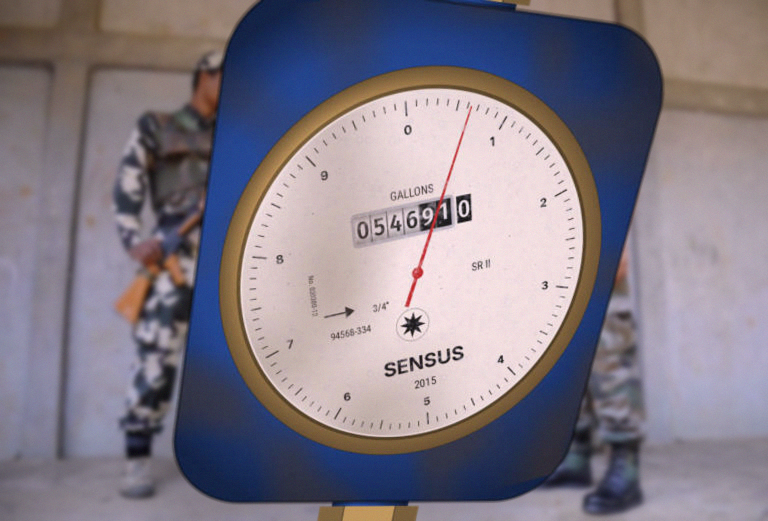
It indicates 546910.6,gal
